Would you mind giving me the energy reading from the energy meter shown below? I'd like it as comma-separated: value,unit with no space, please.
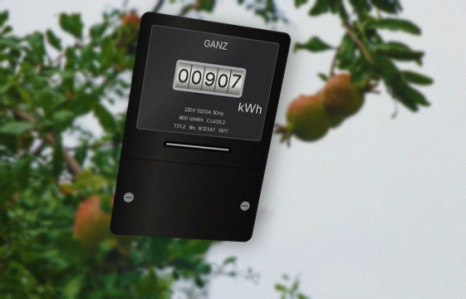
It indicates 907,kWh
